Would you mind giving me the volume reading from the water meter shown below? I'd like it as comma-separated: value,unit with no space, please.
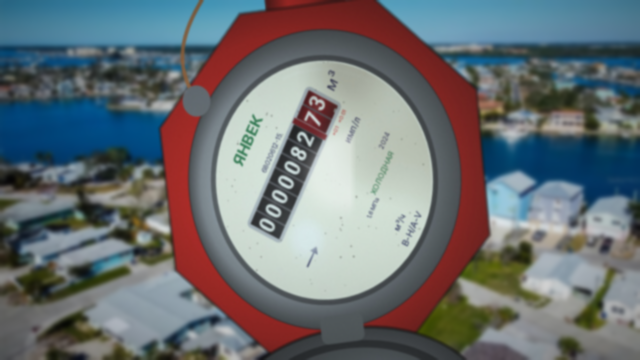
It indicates 82.73,m³
